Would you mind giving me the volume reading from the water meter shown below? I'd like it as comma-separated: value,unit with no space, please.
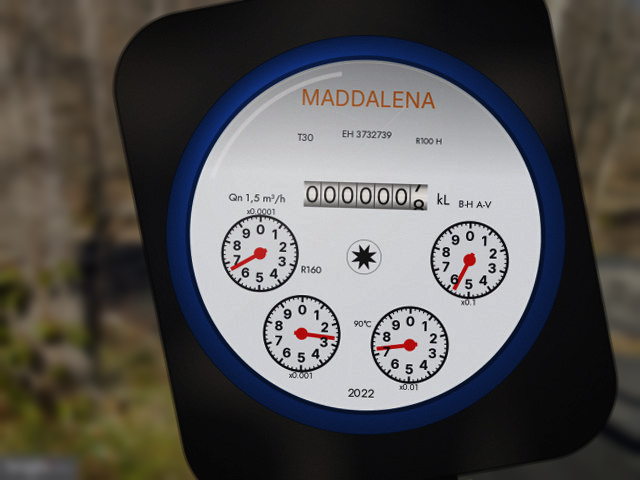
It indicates 7.5726,kL
